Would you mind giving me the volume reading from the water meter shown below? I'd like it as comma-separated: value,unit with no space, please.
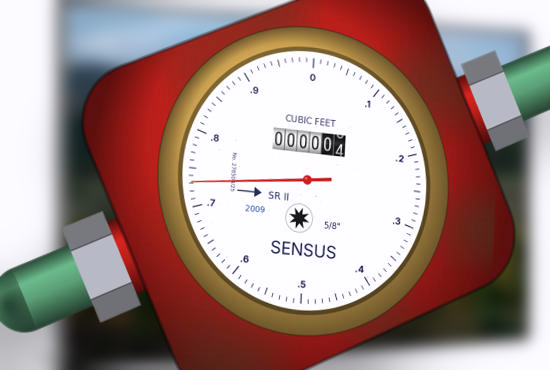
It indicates 3.73,ft³
